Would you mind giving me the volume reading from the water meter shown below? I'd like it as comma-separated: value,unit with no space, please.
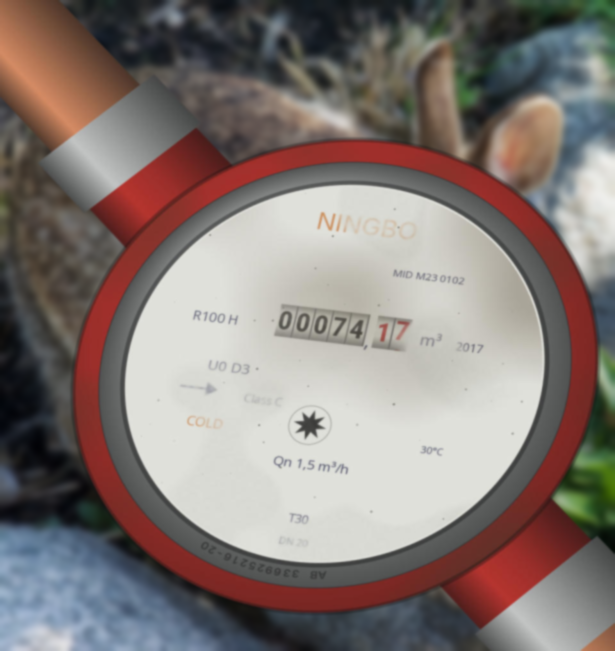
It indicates 74.17,m³
